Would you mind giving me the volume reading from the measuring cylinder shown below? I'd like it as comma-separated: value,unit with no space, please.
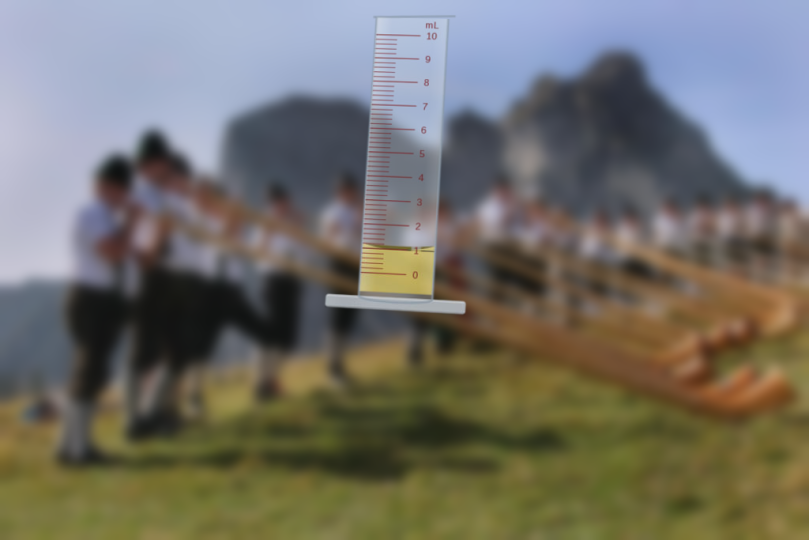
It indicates 1,mL
